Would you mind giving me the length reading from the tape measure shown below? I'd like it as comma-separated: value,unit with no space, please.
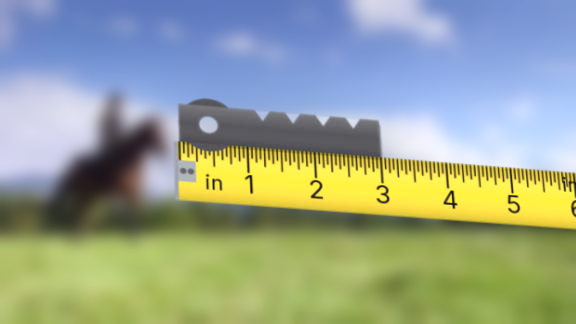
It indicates 3,in
